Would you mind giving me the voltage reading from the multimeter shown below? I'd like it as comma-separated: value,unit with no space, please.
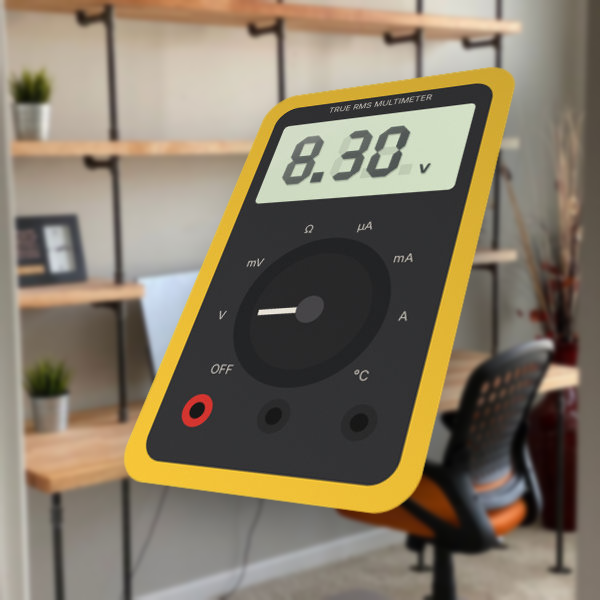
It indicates 8.30,V
